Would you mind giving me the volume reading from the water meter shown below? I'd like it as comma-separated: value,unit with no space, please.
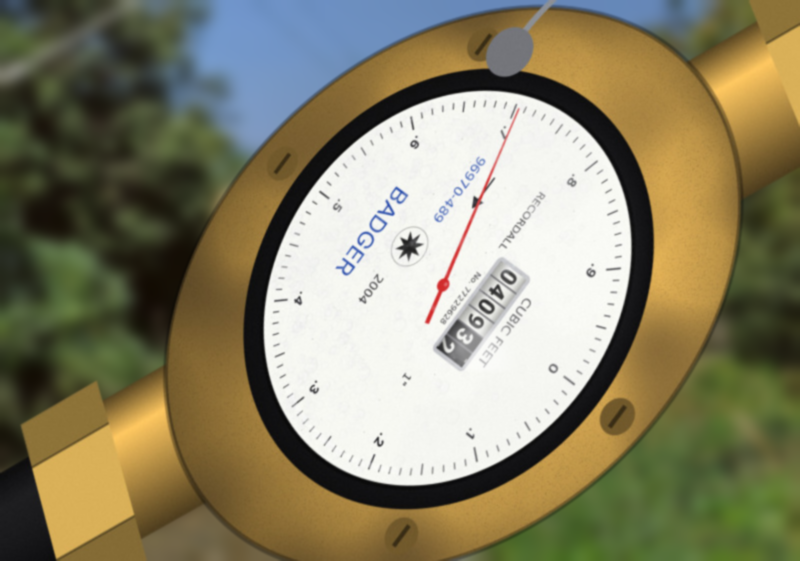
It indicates 40931.70,ft³
